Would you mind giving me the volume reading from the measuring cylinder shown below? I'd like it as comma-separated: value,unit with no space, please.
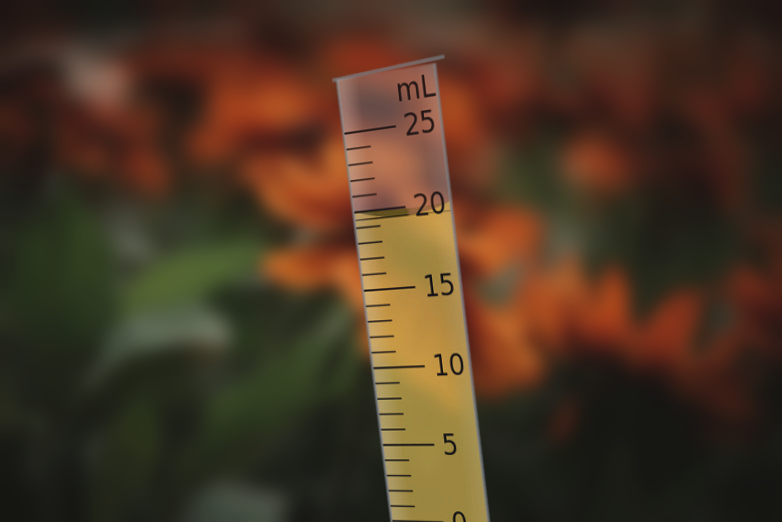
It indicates 19.5,mL
